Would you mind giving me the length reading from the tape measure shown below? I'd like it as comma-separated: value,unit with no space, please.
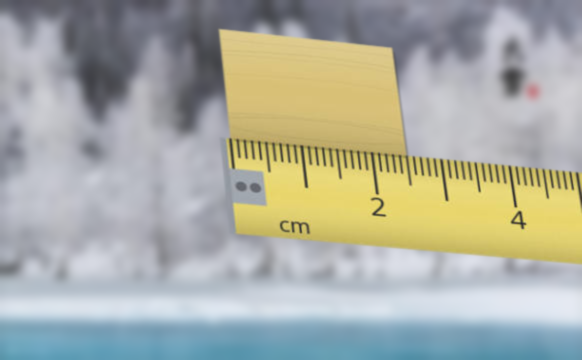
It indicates 2.5,cm
